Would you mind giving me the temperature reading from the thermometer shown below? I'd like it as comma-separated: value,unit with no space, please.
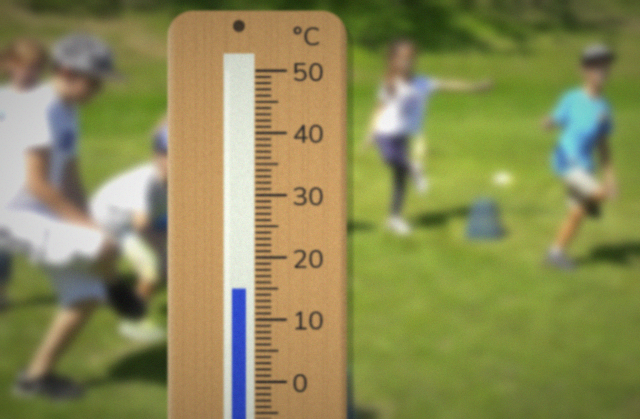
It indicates 15,°C
